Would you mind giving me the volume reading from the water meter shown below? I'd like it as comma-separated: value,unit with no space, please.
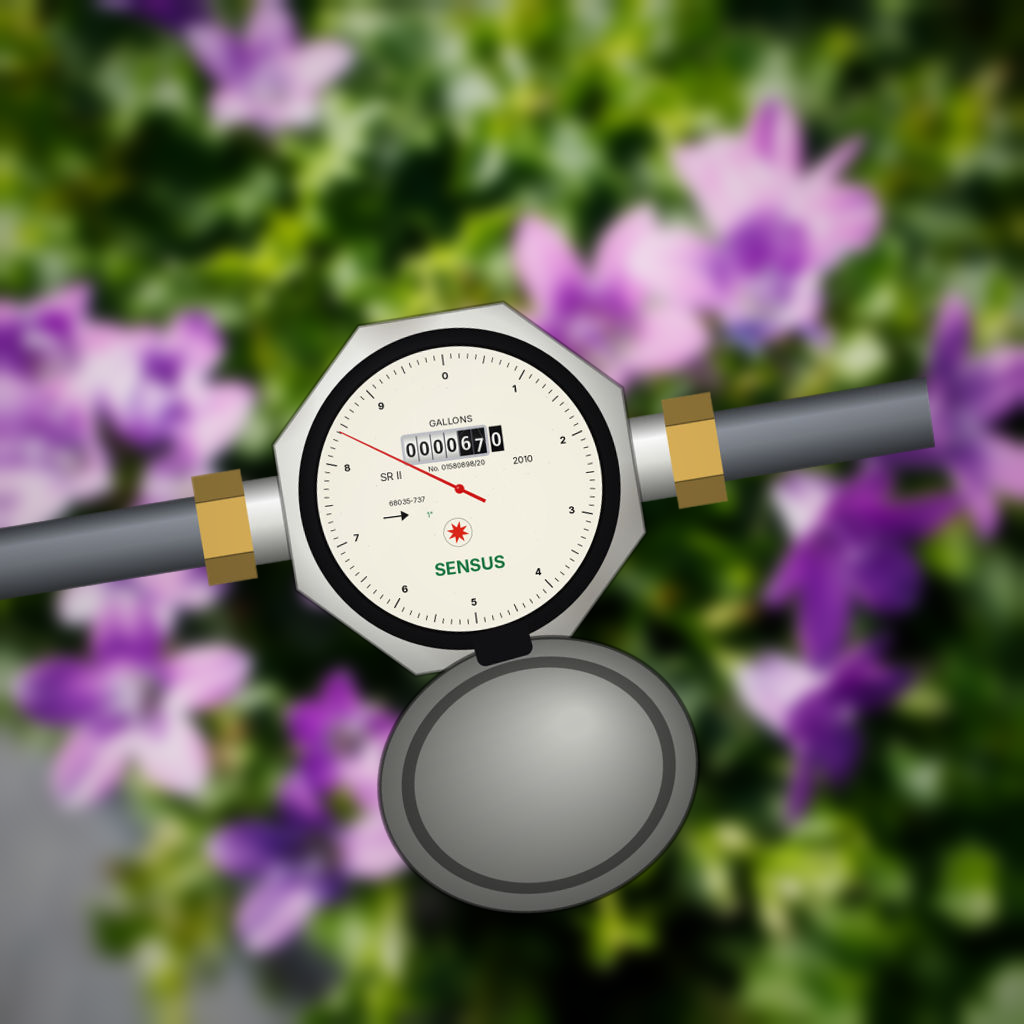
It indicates 668.4,gal
